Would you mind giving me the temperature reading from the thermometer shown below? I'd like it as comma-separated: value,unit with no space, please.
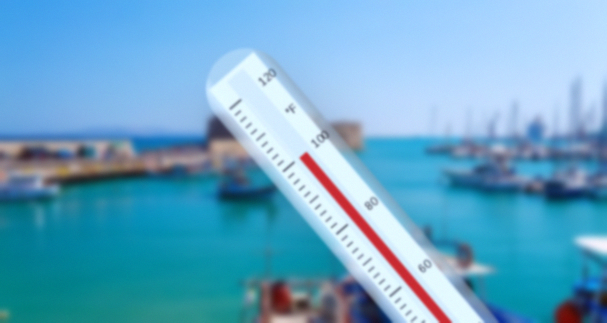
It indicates 100,°F
